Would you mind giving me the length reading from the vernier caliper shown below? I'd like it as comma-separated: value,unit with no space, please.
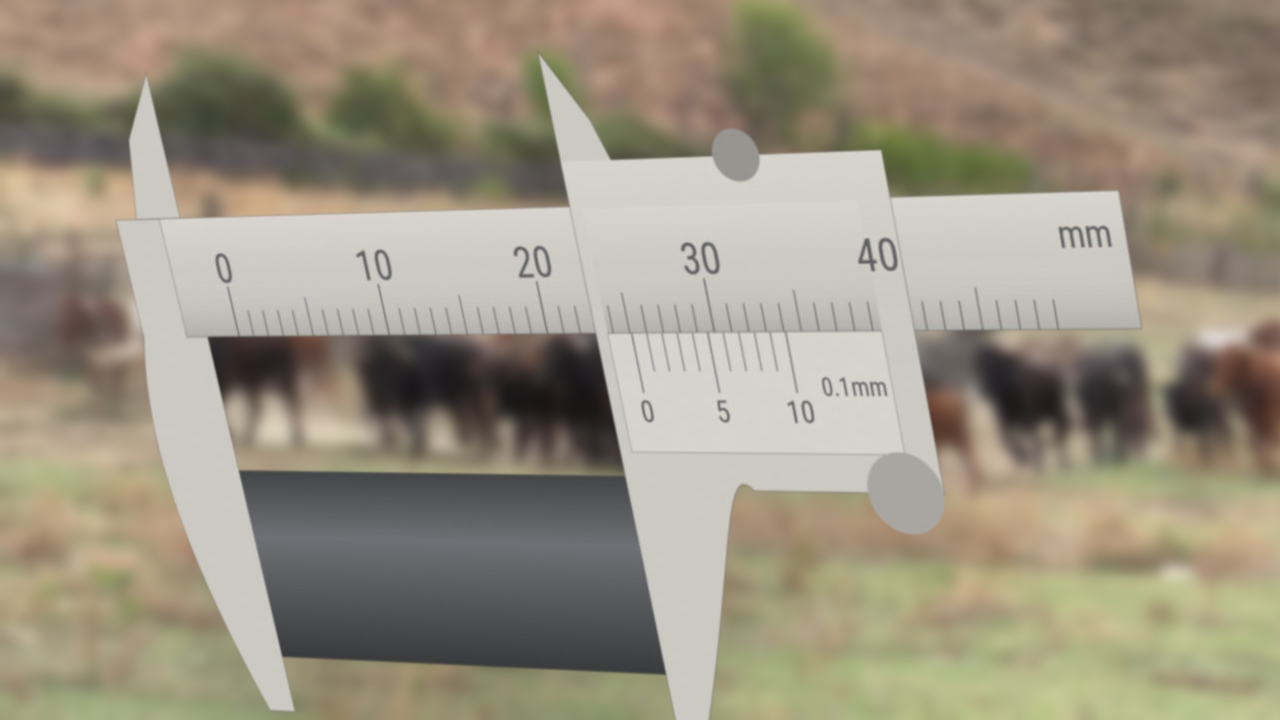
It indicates 25.1,mm
